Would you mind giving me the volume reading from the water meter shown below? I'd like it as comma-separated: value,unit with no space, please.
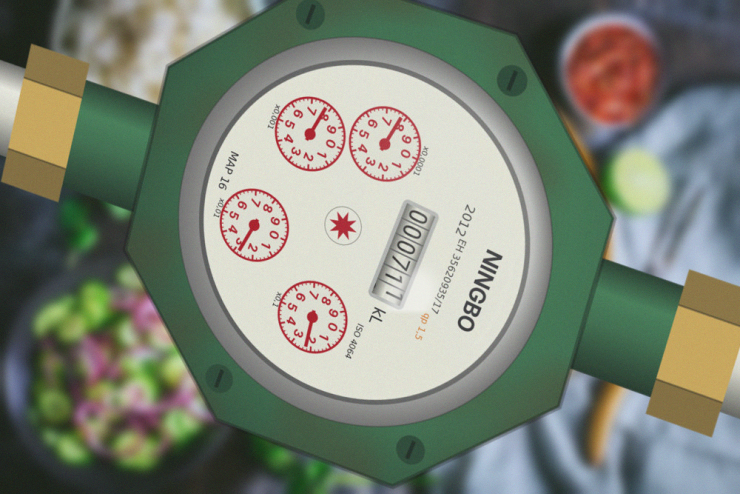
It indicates 711.2277,kL
